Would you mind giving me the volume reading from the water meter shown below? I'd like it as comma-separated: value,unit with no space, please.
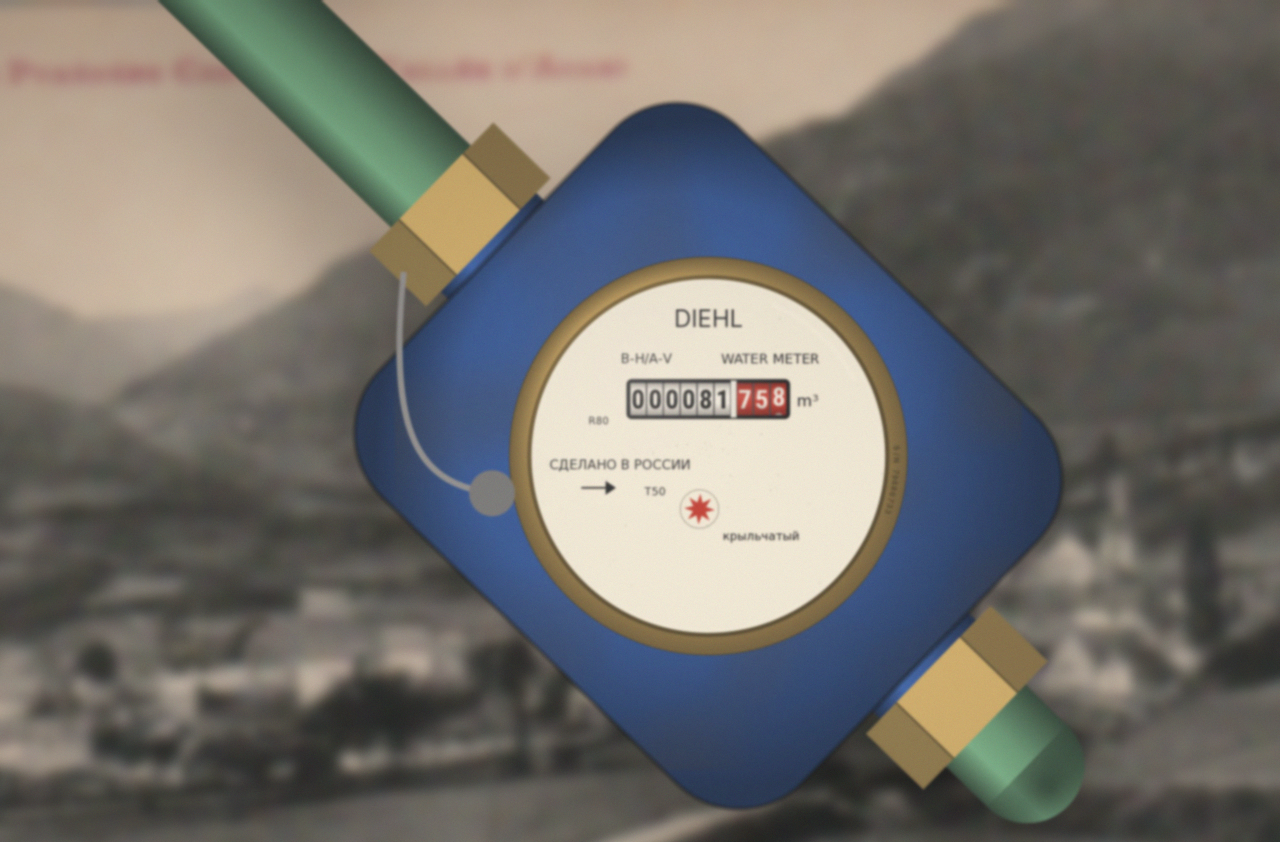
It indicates 81.758,m³
